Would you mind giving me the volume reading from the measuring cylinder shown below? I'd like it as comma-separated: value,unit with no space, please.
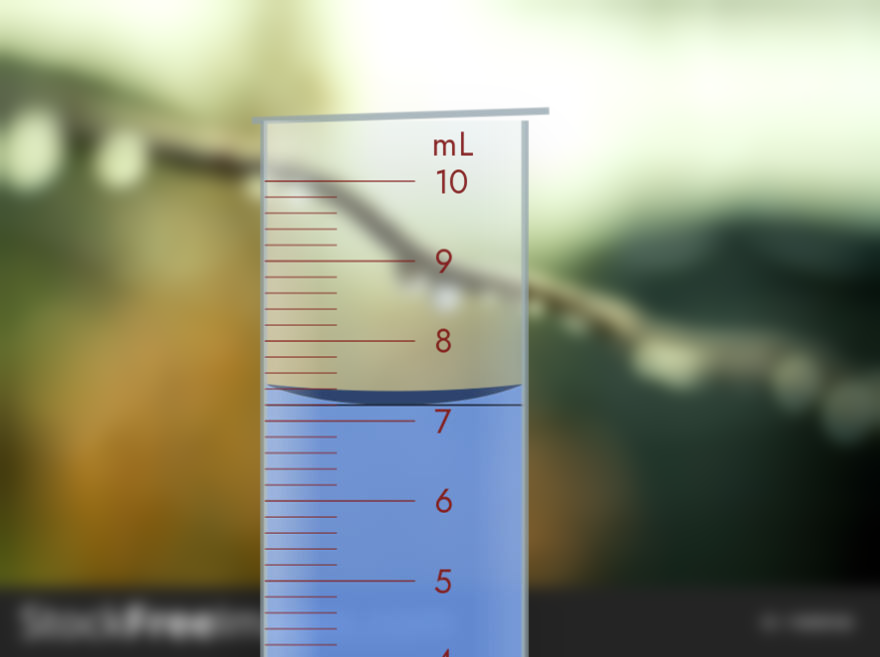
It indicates 7.2,mL
